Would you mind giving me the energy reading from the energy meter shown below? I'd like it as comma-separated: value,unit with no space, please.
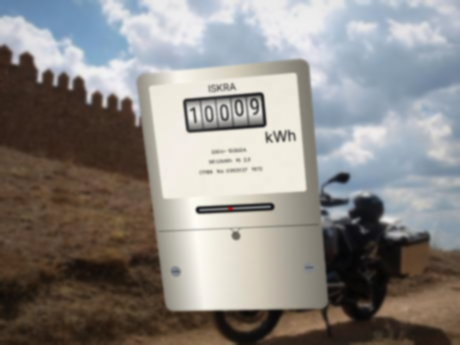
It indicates 10009,kWh
